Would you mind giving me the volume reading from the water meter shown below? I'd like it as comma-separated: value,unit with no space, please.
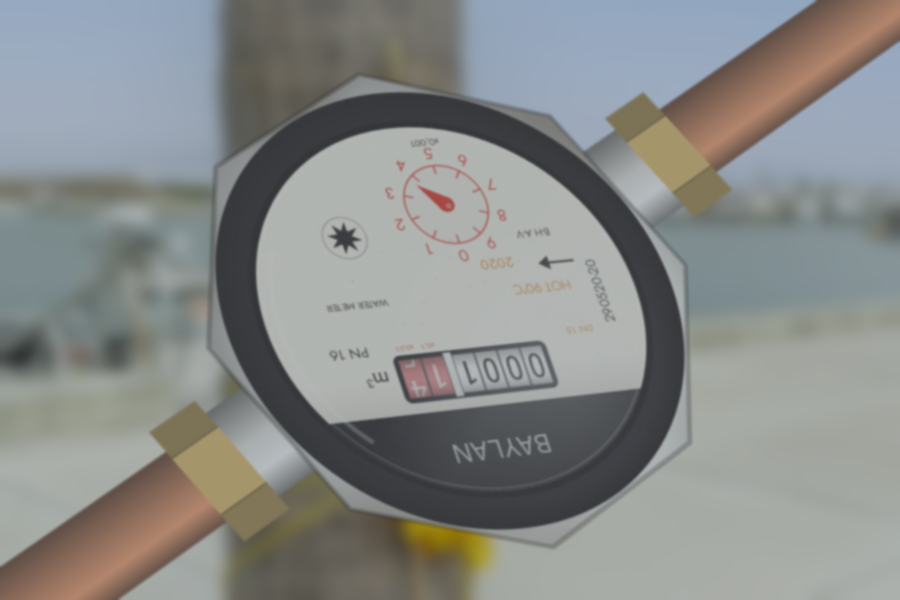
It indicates 1.143,m³
